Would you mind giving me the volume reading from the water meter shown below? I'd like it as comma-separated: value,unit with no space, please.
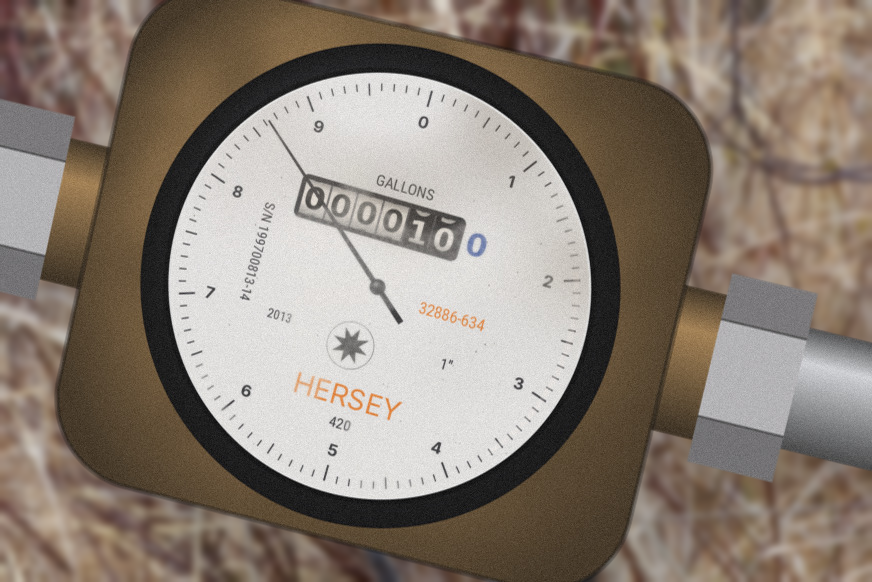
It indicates 98.6,gal
